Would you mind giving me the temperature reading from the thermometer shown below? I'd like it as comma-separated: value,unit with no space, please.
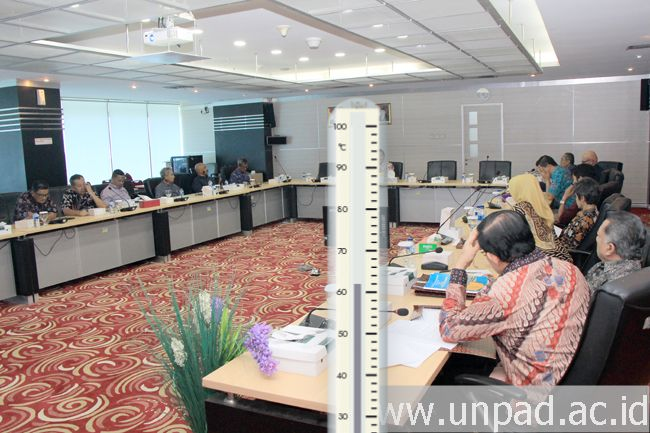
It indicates 62,°C
